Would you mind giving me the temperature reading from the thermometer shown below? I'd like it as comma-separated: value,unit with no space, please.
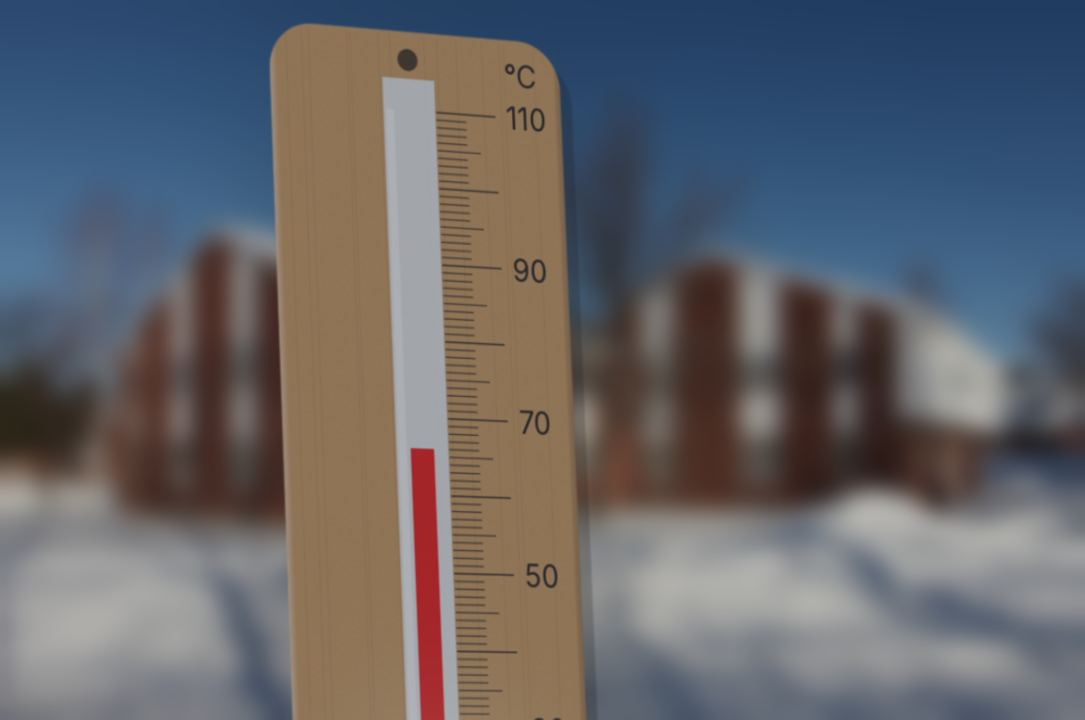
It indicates 66,°C
